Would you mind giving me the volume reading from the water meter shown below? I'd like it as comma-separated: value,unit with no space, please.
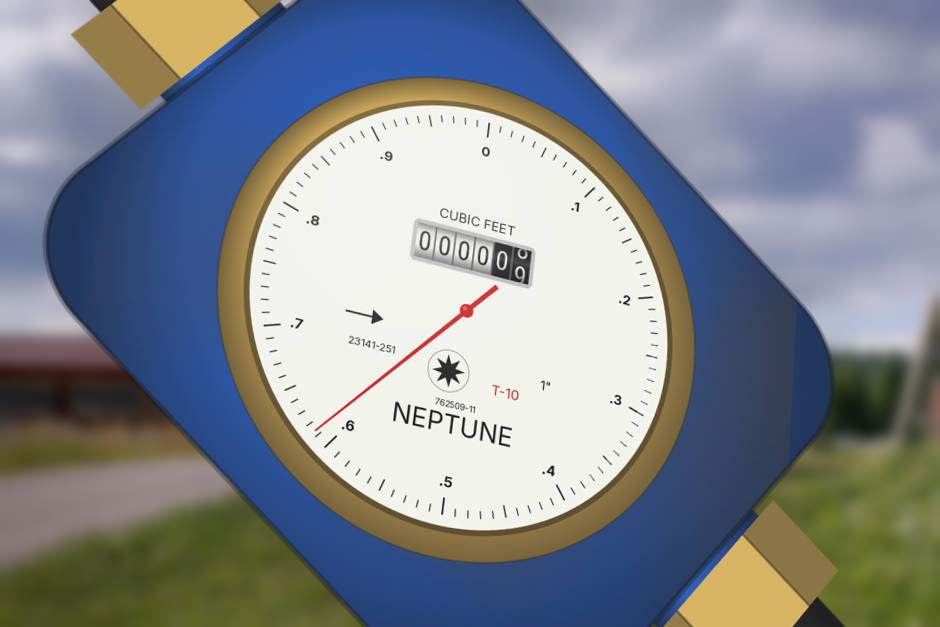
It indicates 8.61,ft³
